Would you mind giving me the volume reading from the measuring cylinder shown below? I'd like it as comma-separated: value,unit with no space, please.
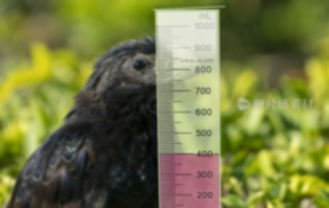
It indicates 400,mL
